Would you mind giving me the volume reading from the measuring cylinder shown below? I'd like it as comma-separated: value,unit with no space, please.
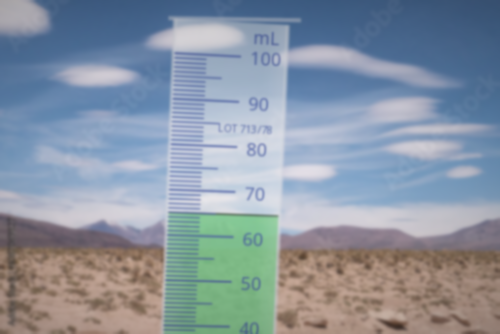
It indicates 65,mL
